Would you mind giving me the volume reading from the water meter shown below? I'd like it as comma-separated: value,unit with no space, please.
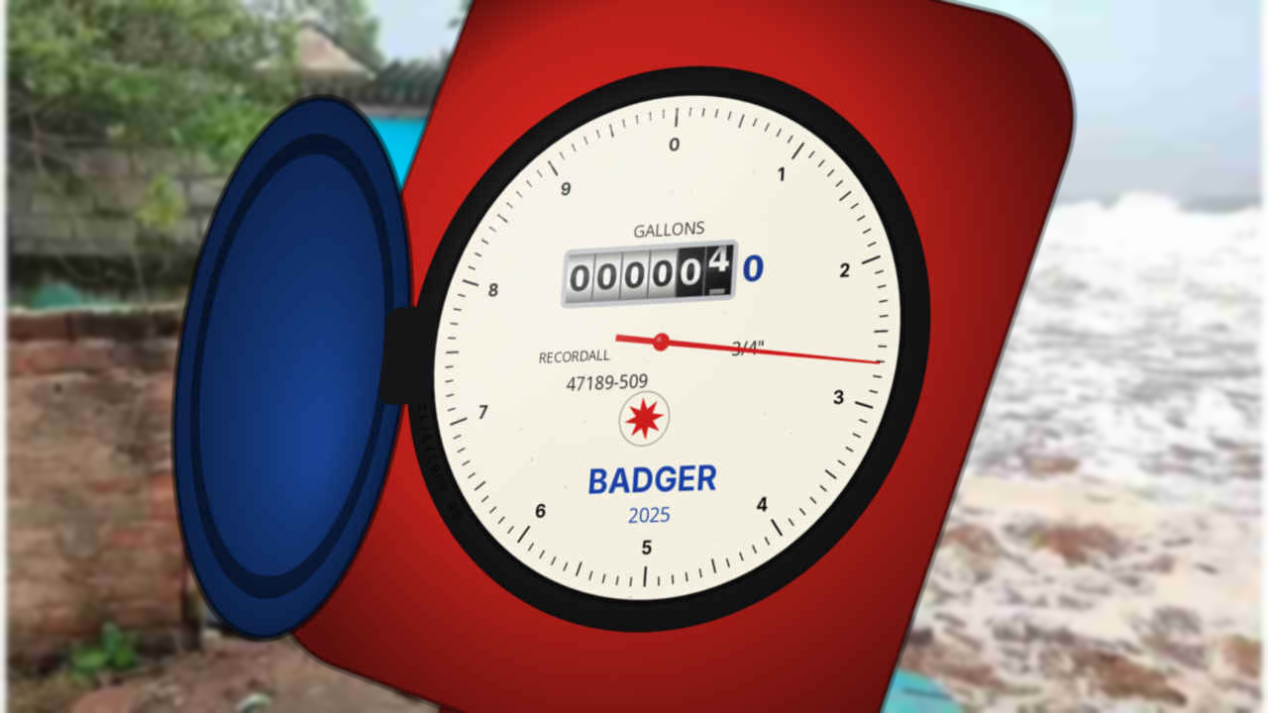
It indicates 42.7,gal
